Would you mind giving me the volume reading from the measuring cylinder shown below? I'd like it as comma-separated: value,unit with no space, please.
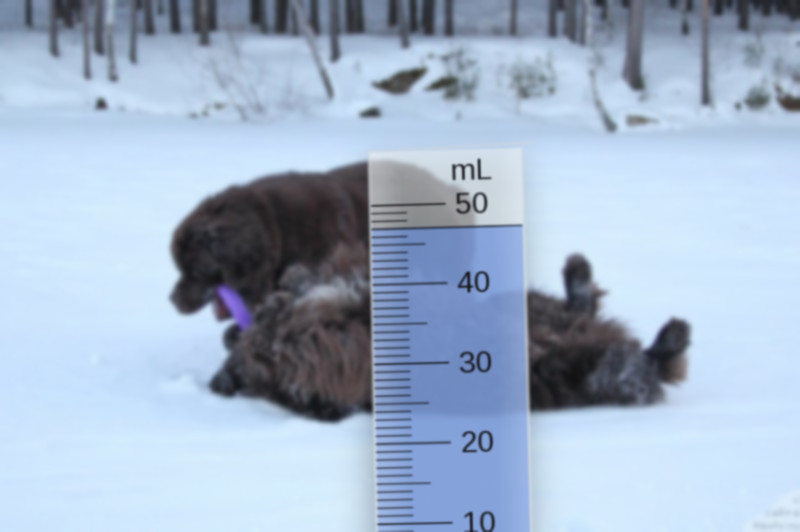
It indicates 47,mL
